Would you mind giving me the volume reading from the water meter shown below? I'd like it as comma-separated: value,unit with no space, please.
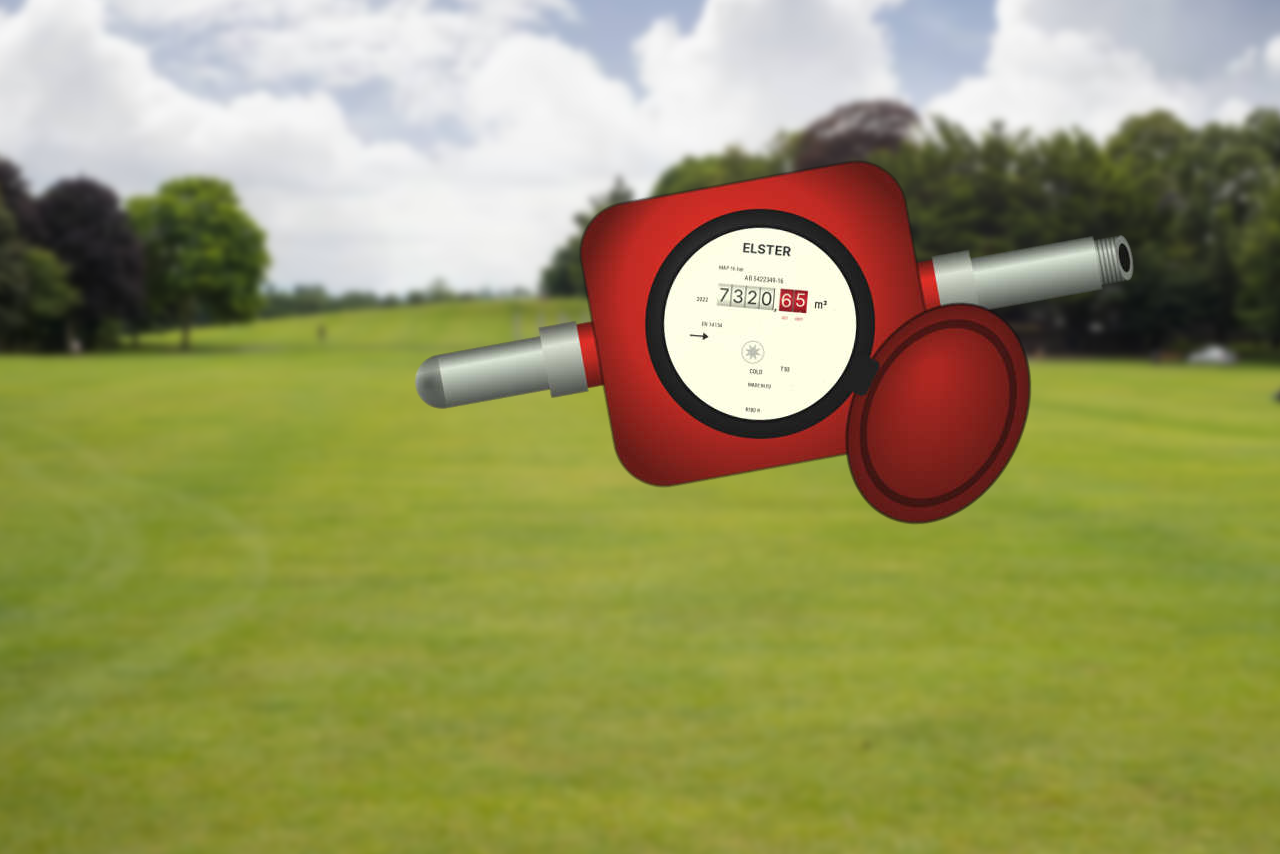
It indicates 7320.65,m³
